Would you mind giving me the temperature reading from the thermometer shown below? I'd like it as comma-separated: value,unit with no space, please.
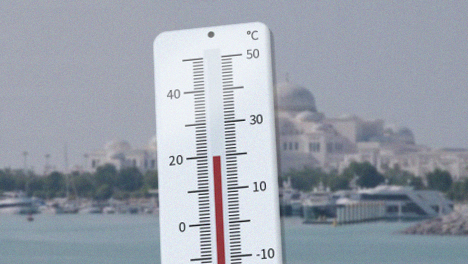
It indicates 20,°C
